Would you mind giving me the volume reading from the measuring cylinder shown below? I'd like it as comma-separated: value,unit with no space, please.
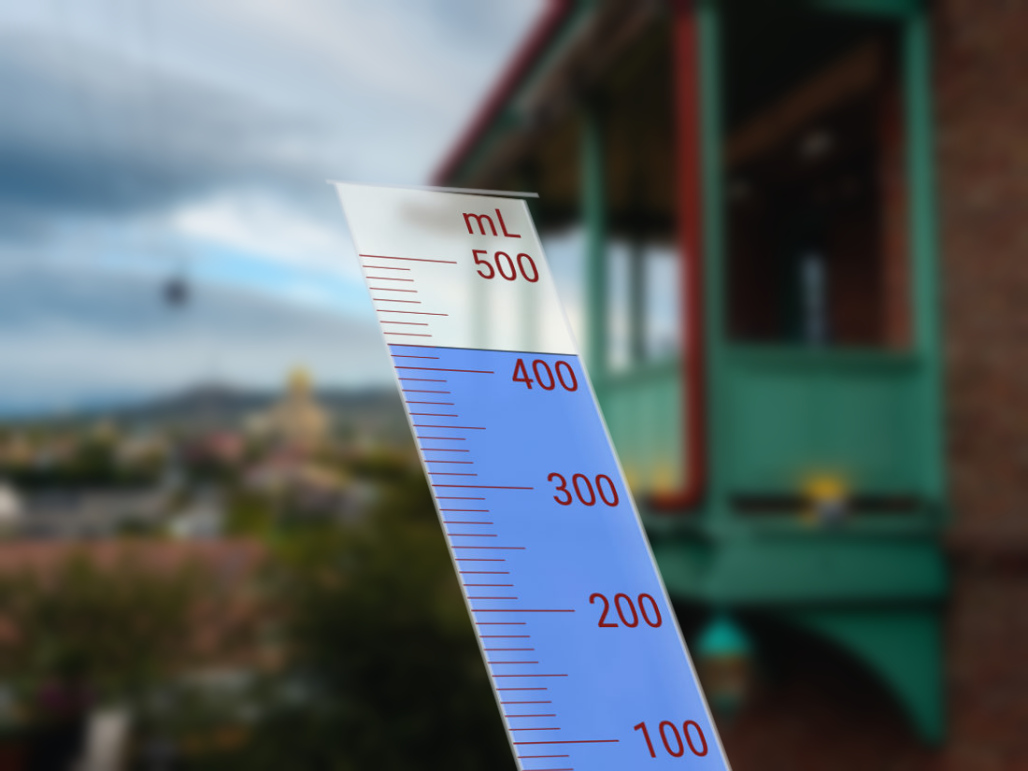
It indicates 420,mL
